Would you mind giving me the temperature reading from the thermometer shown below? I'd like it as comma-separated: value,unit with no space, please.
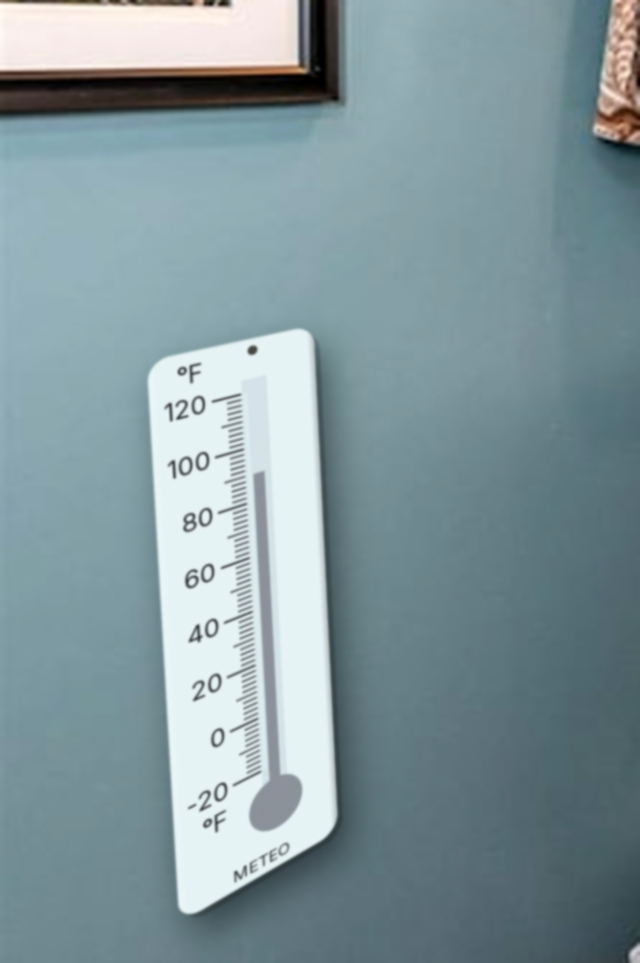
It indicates 90,°F
